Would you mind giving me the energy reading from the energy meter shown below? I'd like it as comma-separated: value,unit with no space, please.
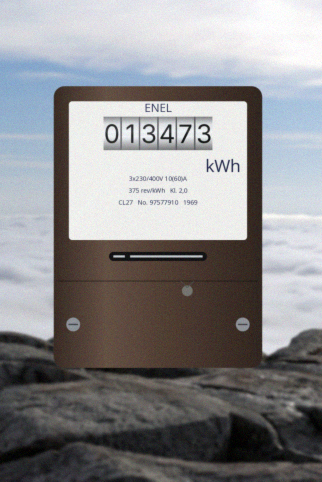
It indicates 13473,kWh
